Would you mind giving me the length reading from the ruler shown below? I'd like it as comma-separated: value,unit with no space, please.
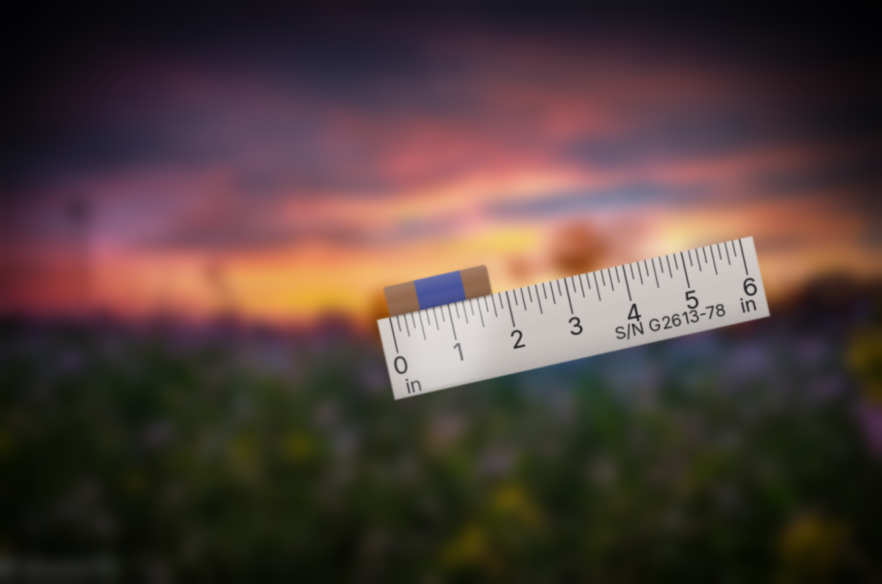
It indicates 1.75,in
